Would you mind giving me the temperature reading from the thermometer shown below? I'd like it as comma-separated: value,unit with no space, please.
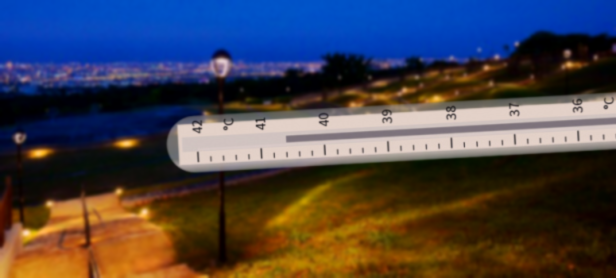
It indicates 40.6,°C
